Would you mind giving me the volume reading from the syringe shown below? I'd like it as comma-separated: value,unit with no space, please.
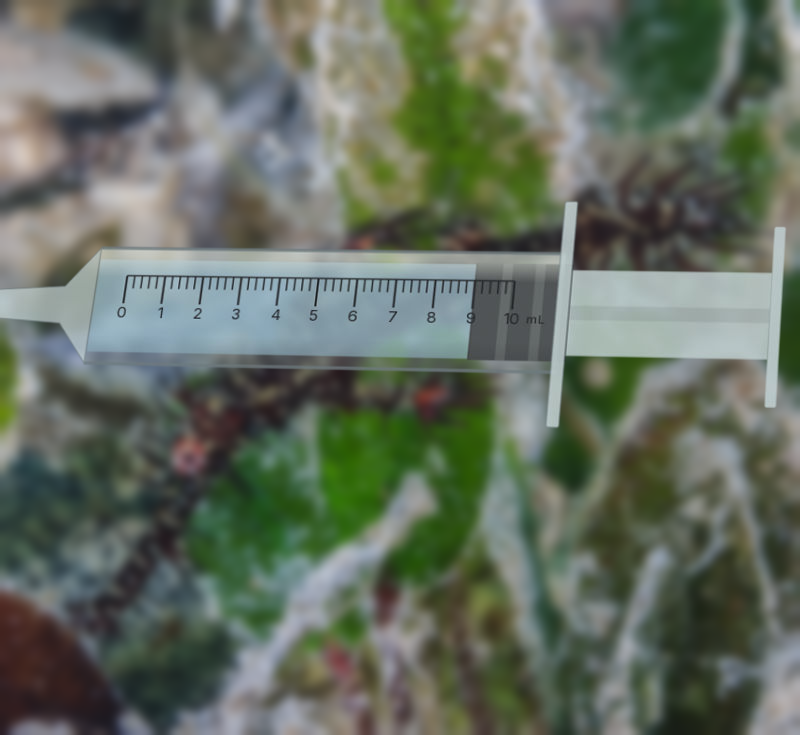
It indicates 9,mL
